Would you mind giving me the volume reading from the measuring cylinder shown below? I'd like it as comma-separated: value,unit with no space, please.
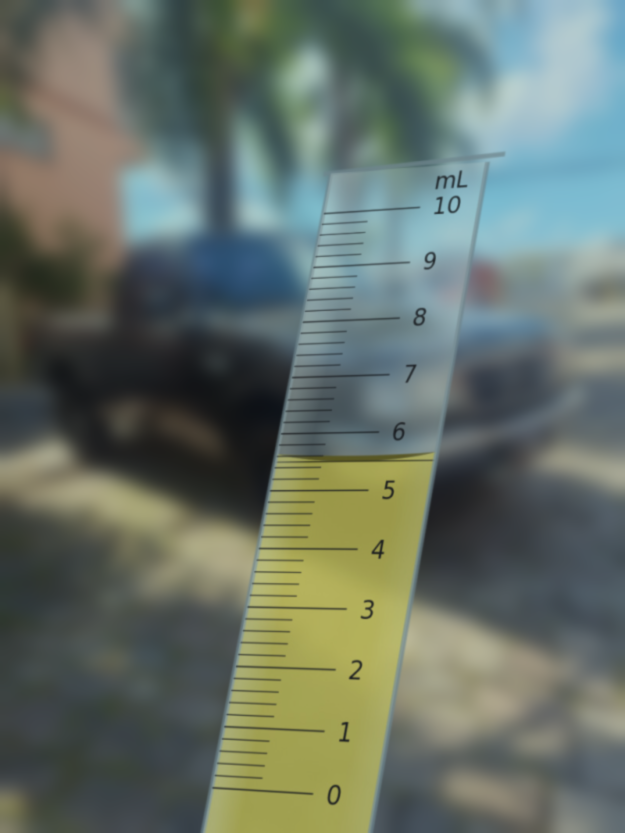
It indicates 5.5,mL
